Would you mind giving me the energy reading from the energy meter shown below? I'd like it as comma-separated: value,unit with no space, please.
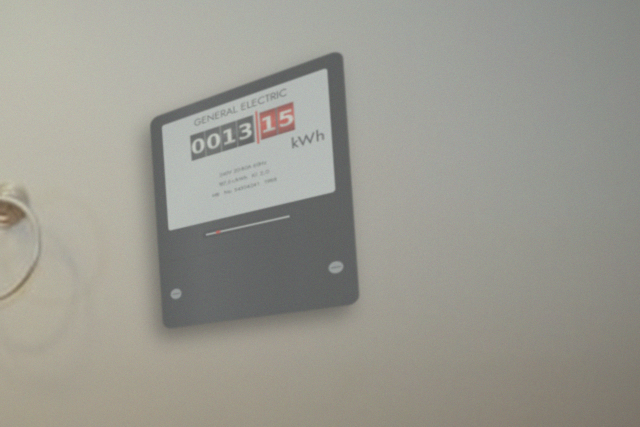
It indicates 13.15,kWh
